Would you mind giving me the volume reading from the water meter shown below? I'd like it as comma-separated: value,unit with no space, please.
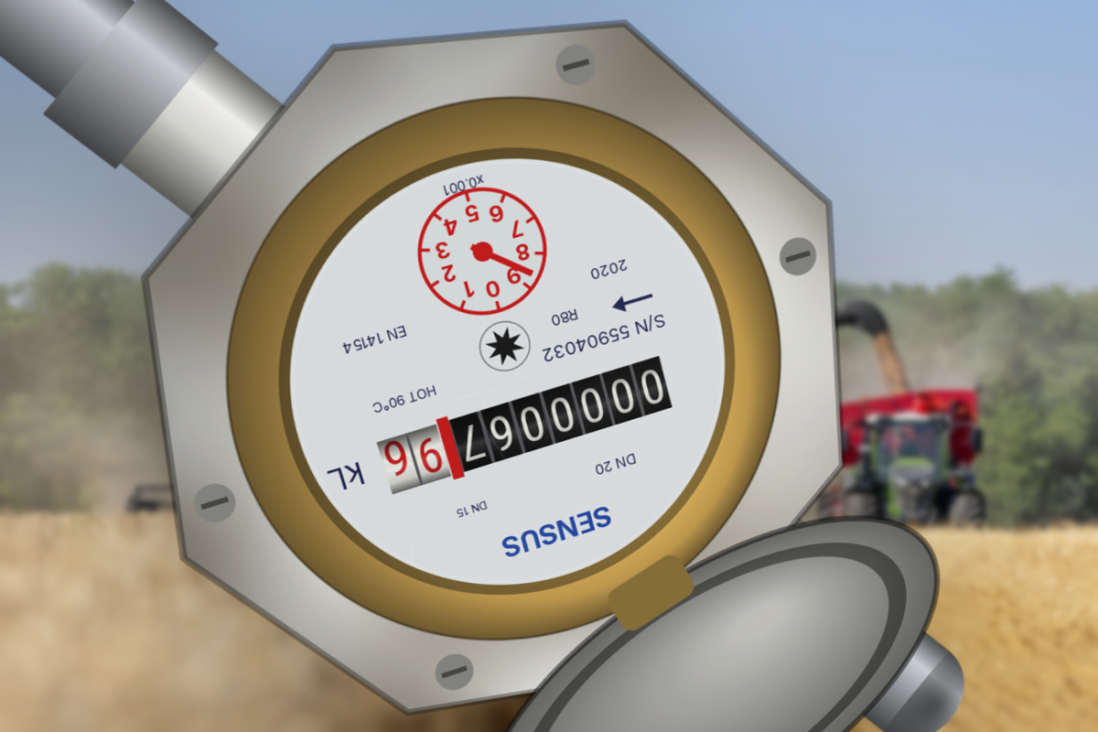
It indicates 67.958,kL
